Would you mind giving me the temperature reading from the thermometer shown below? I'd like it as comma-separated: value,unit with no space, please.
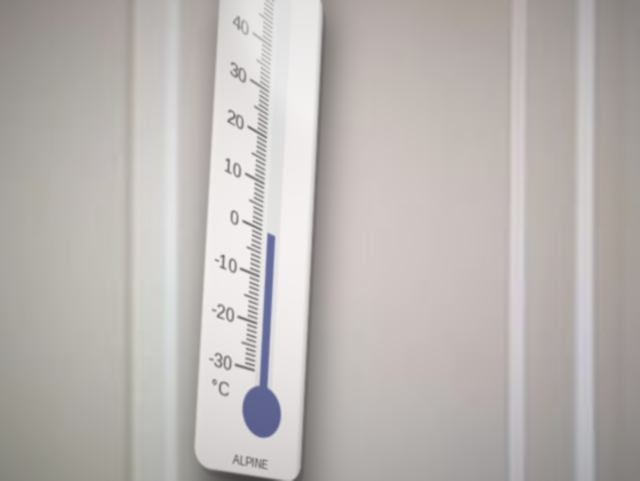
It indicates 0,°C
